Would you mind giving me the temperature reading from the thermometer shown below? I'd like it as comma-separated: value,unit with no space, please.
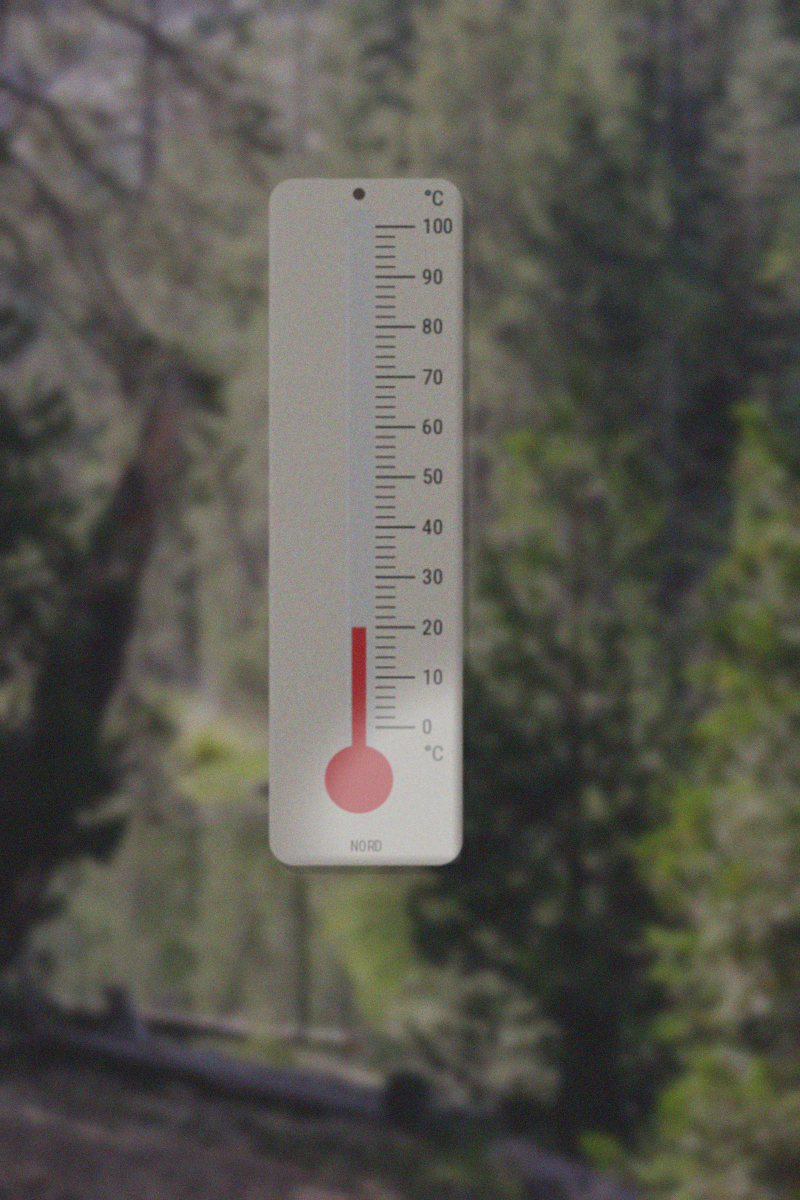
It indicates 20,°C
